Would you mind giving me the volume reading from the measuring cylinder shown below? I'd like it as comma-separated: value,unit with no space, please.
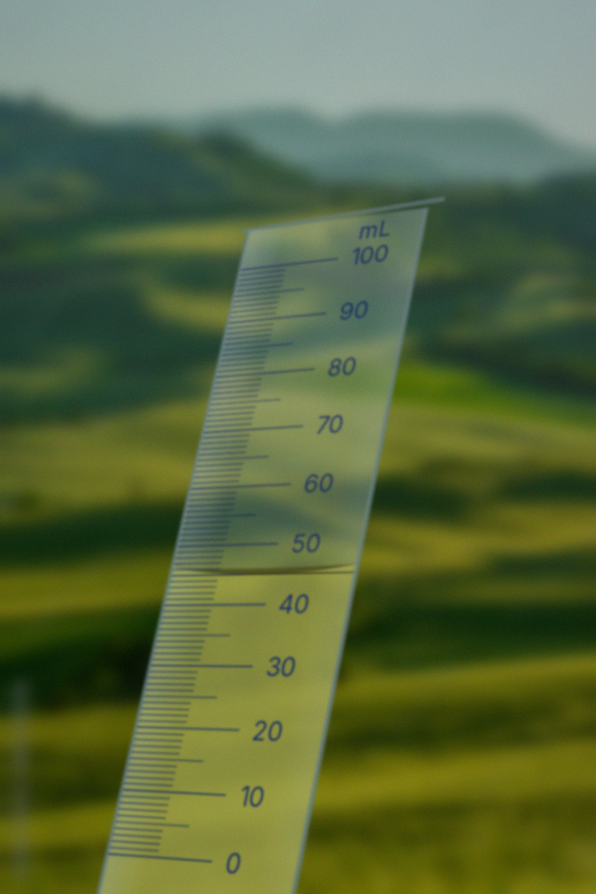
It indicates 45,mL
